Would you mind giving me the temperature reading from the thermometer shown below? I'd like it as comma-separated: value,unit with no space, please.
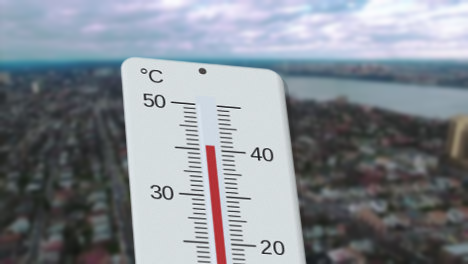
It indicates 41,°C
